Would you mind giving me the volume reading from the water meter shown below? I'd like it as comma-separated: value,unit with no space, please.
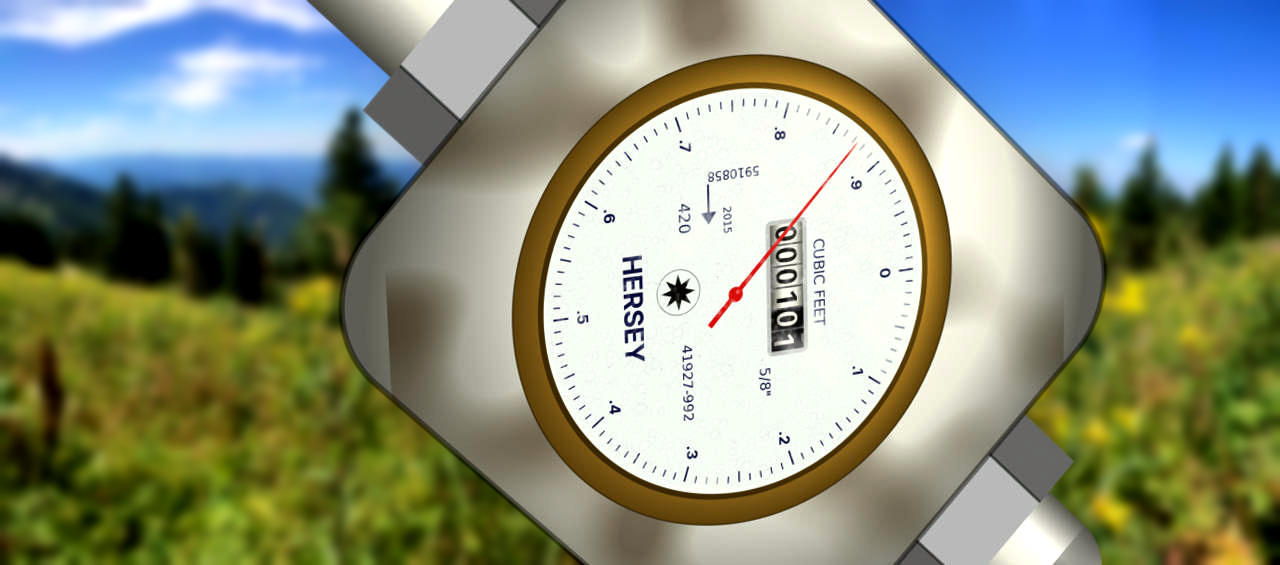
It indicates 100.87,ft³
